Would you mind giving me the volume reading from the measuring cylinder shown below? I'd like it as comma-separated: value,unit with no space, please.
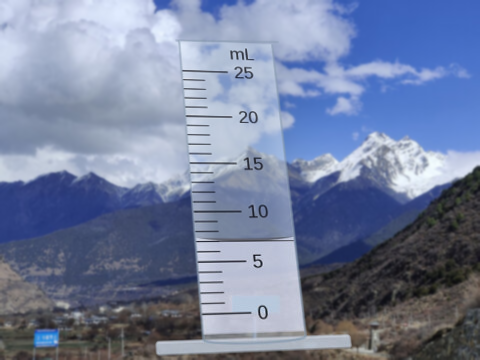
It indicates 7,mL
